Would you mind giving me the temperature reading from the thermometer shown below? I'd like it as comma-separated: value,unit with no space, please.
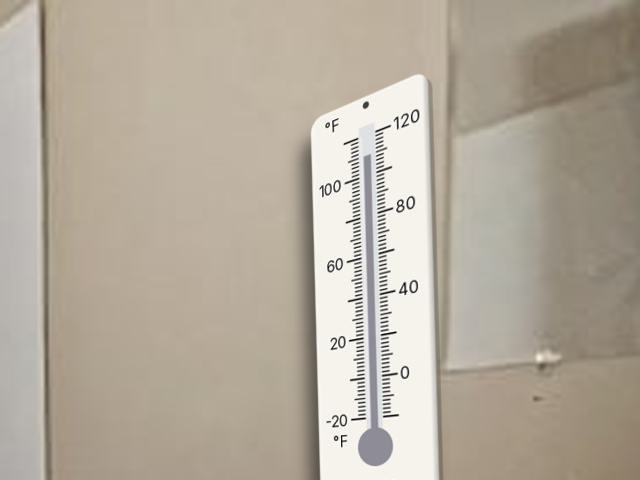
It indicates 110,°F
